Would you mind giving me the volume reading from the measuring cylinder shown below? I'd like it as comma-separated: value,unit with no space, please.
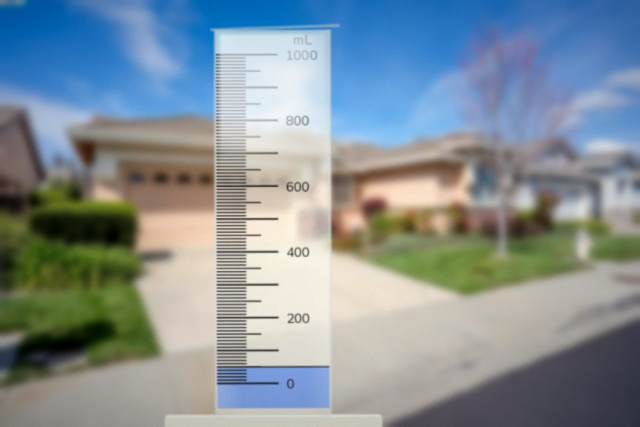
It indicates 50,mL
